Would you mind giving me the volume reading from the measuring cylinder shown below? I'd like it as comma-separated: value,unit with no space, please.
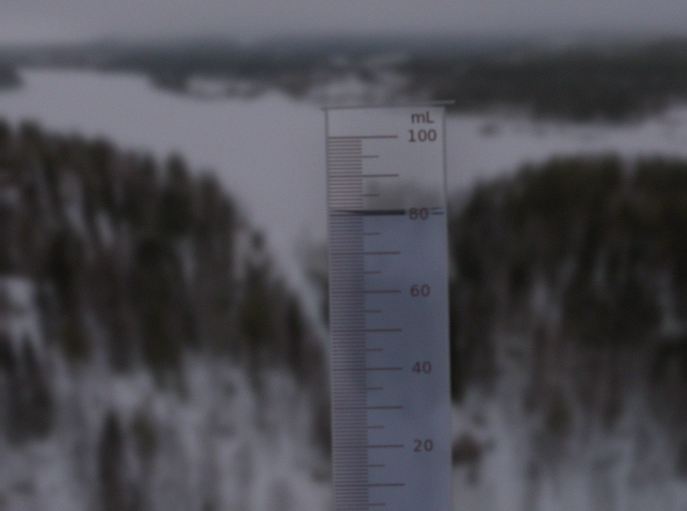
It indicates 80,mL
